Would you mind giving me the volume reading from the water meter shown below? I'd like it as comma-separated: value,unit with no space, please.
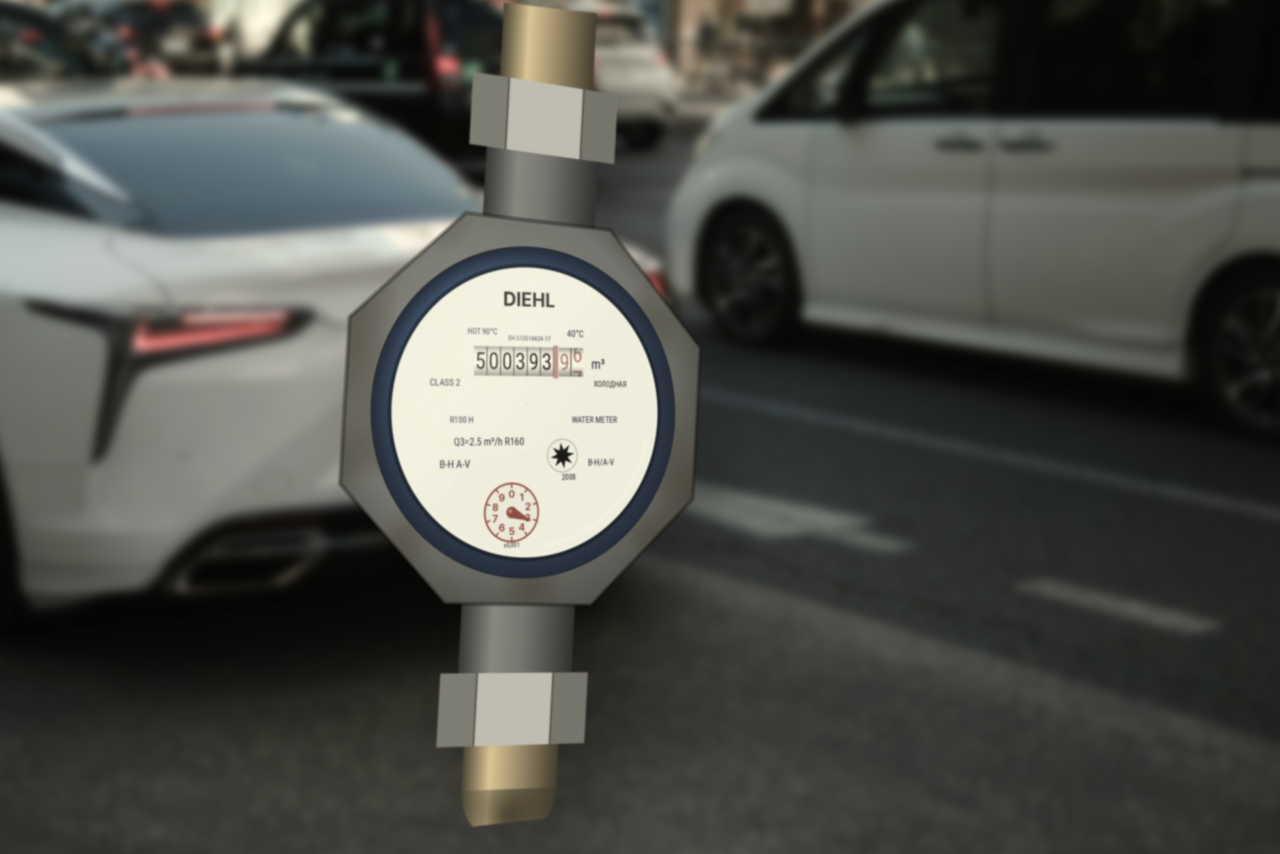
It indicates 500393.963,m³
